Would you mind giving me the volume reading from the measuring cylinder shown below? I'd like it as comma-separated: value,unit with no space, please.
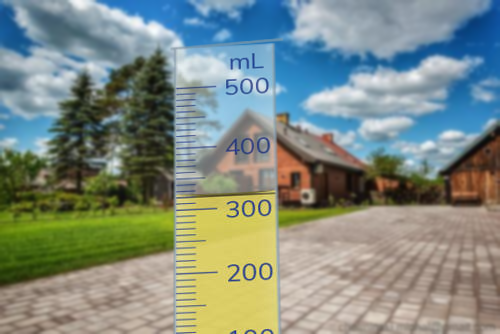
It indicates 320,mL
